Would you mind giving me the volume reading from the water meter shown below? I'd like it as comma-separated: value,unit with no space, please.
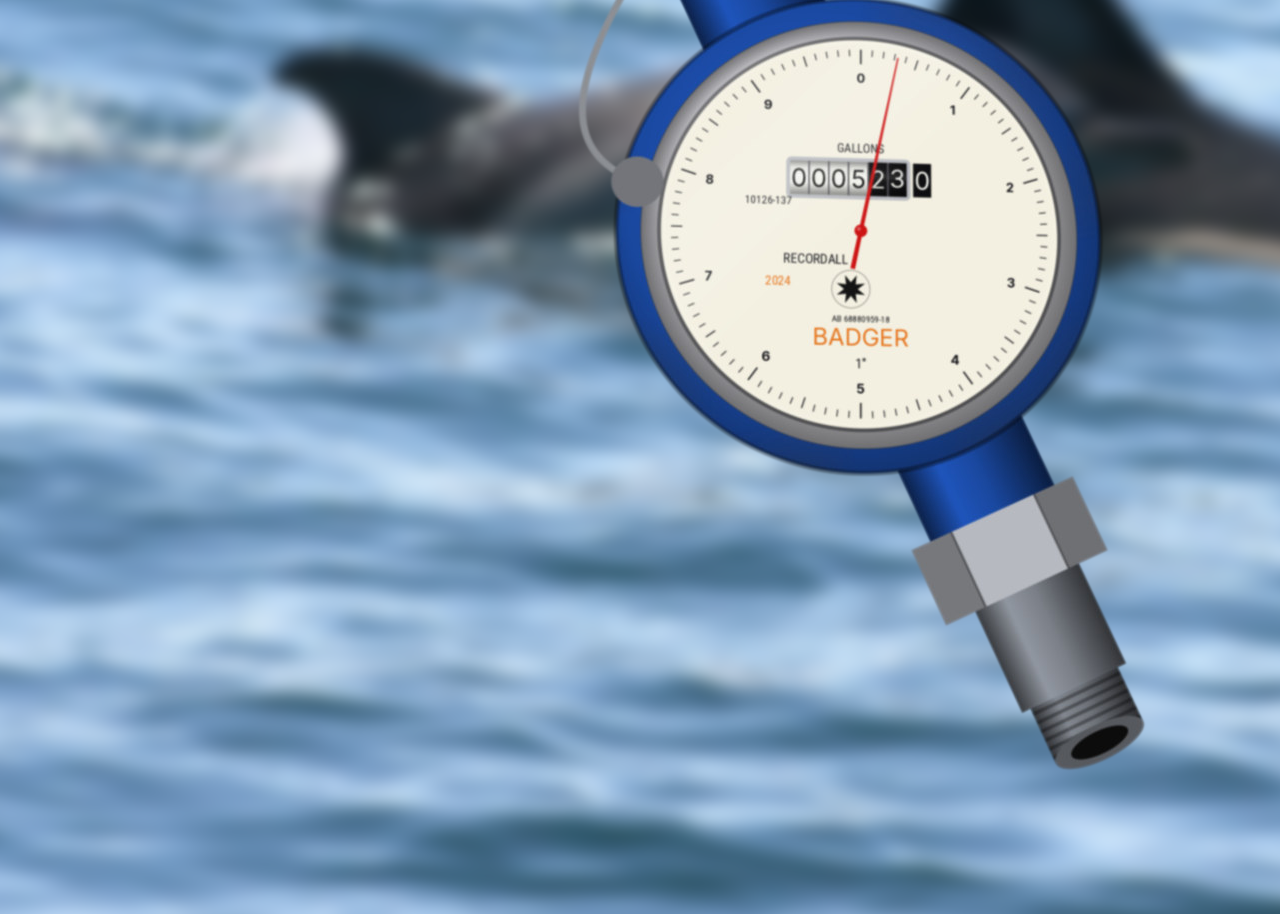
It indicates 5230.3,gal
